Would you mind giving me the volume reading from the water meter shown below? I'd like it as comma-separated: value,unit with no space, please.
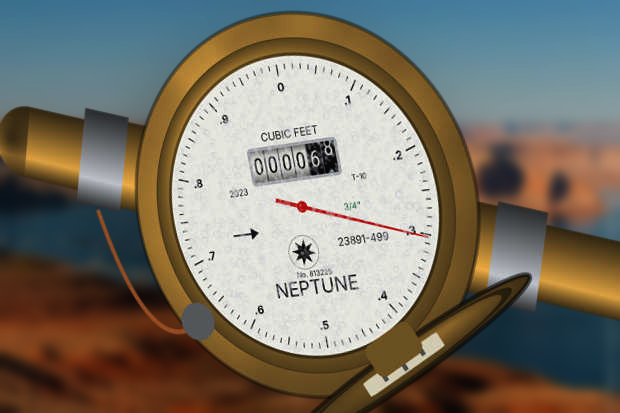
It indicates 68.30,ft³
